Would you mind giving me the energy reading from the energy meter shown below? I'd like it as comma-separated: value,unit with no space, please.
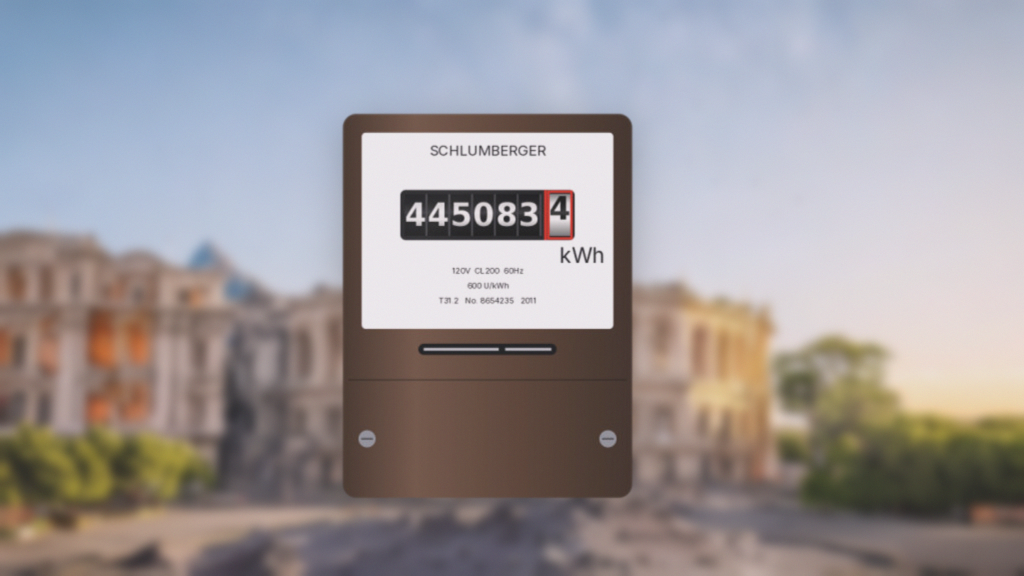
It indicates 445083.4,kWh
